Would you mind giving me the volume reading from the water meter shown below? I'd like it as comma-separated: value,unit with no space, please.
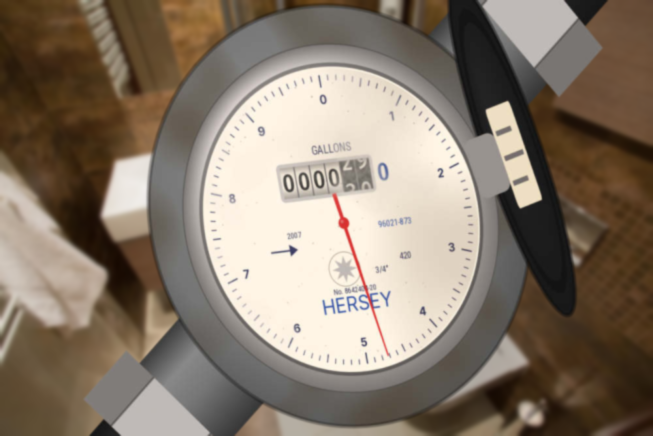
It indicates 294.7,gal
